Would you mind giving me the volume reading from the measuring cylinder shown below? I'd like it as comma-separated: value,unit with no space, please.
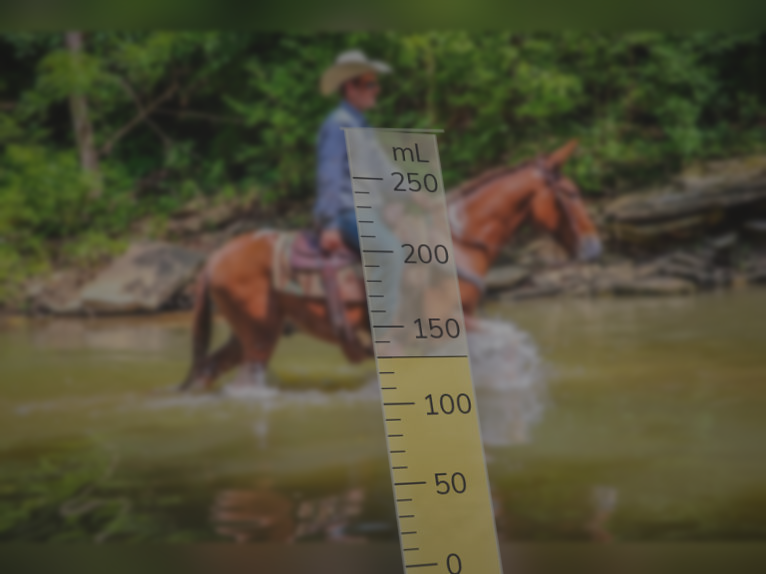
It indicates 130,mL
